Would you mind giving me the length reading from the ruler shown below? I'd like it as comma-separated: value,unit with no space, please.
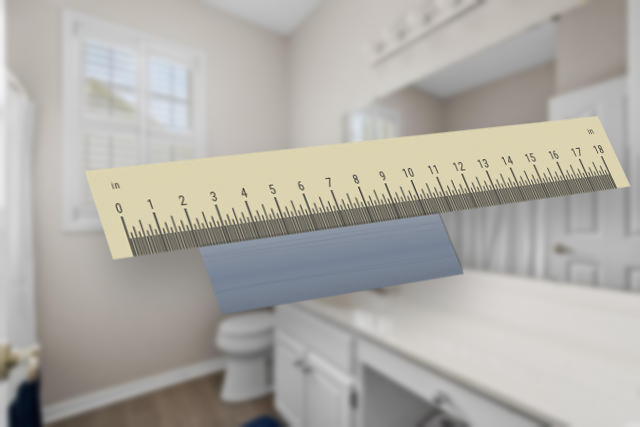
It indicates 8.5,in
